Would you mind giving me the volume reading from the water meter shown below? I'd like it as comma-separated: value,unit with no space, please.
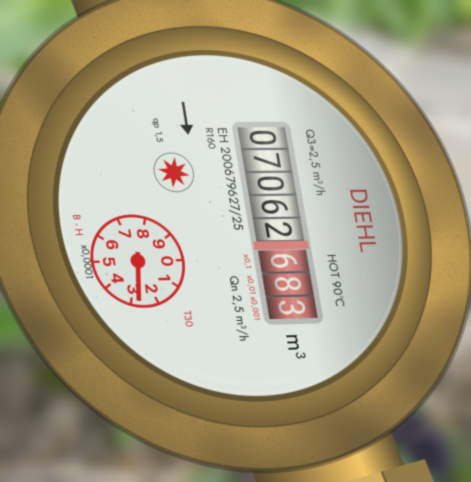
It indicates 7062.6832,m³
